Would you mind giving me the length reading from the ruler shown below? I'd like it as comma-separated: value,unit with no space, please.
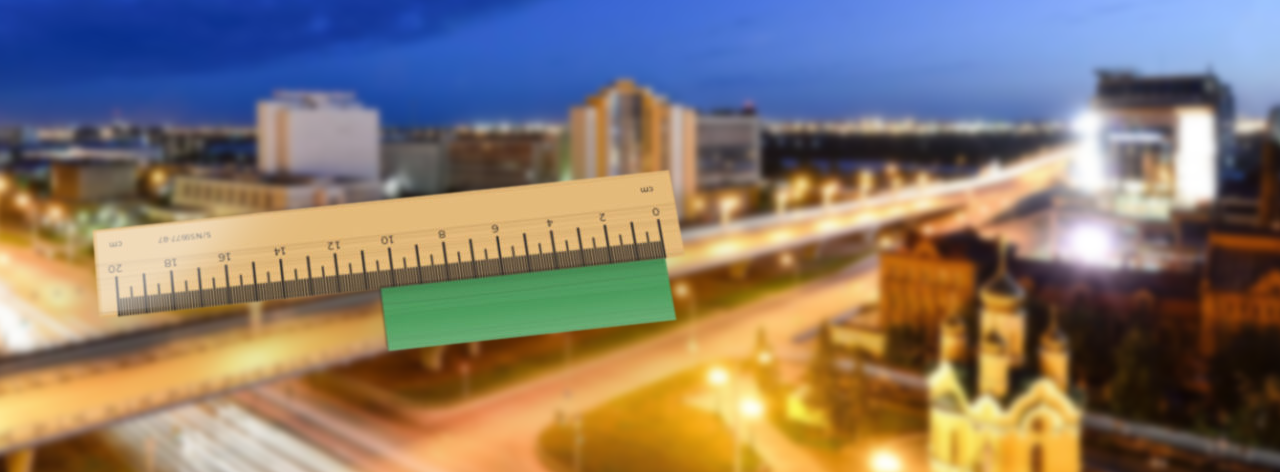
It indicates 10.5,cm
